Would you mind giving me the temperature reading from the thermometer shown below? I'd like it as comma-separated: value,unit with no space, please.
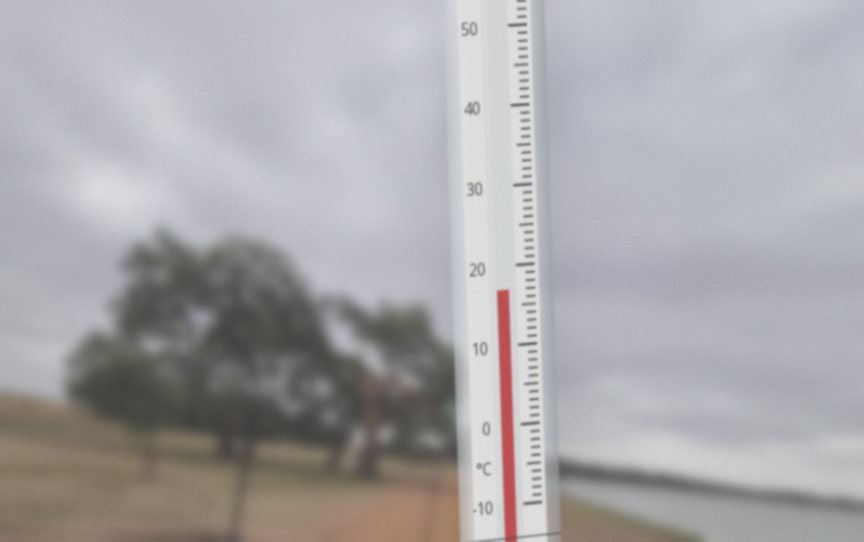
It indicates 17,°C
